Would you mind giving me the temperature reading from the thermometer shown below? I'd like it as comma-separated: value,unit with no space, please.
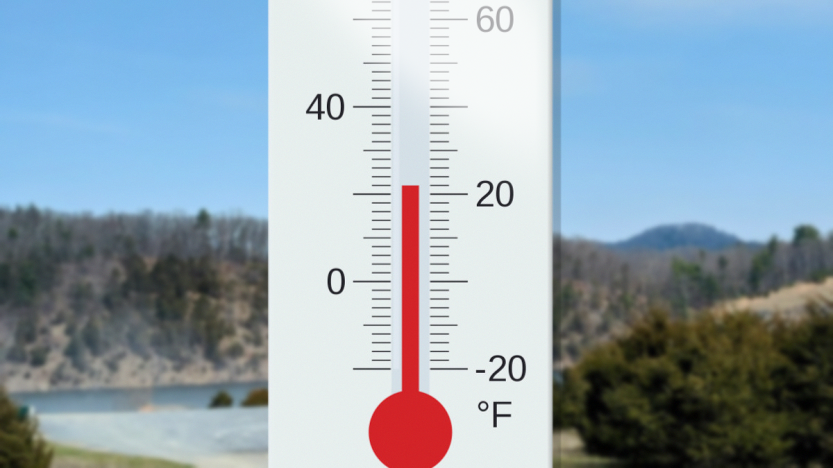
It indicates 22,°F
